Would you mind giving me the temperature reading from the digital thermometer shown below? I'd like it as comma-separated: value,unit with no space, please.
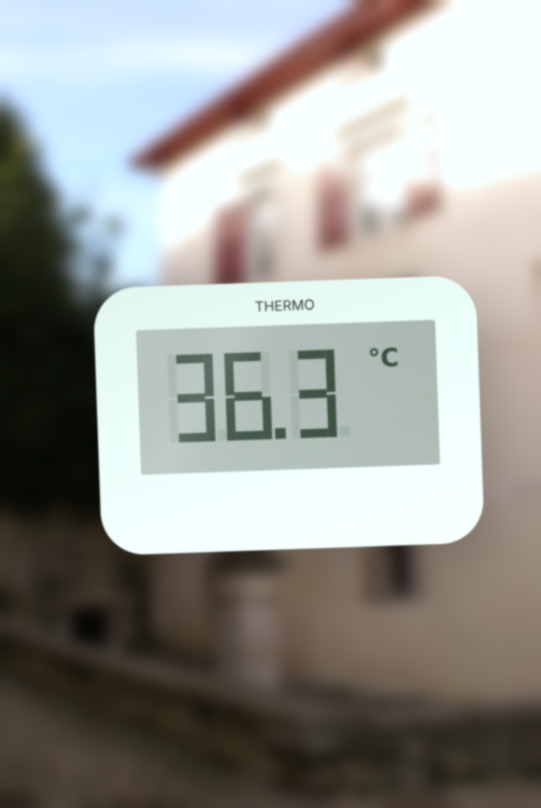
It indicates 36.3,°C
